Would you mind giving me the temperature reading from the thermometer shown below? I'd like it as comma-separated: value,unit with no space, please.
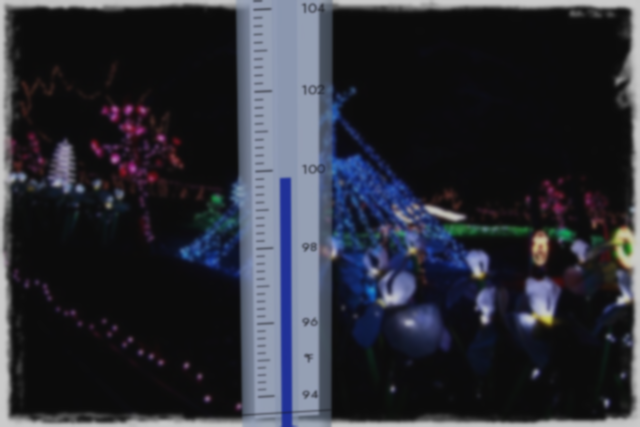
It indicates 99.8,°F
